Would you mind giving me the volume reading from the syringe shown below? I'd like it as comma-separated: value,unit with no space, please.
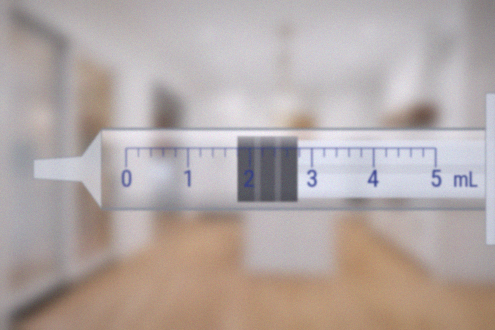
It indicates 1.8,mL
